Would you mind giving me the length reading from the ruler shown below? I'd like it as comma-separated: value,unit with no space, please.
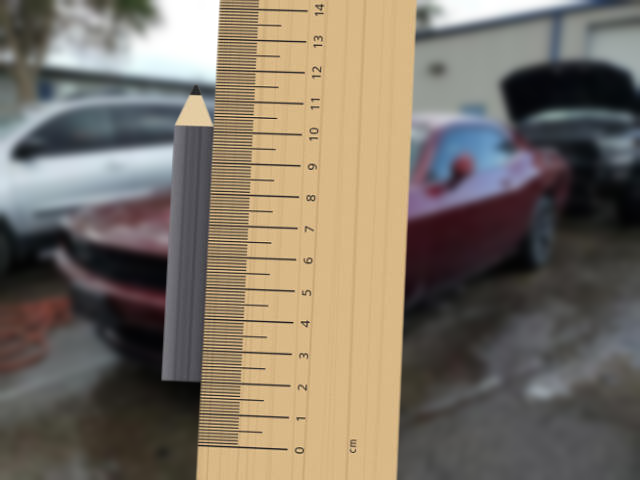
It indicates 9.5,cm
